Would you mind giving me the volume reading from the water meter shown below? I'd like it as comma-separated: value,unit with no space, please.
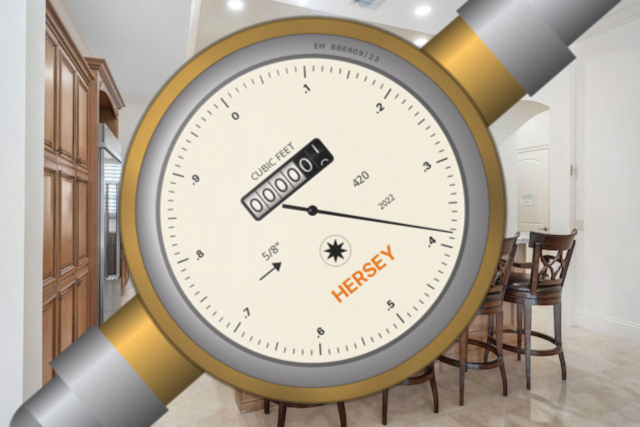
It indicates 1.38,ft³
